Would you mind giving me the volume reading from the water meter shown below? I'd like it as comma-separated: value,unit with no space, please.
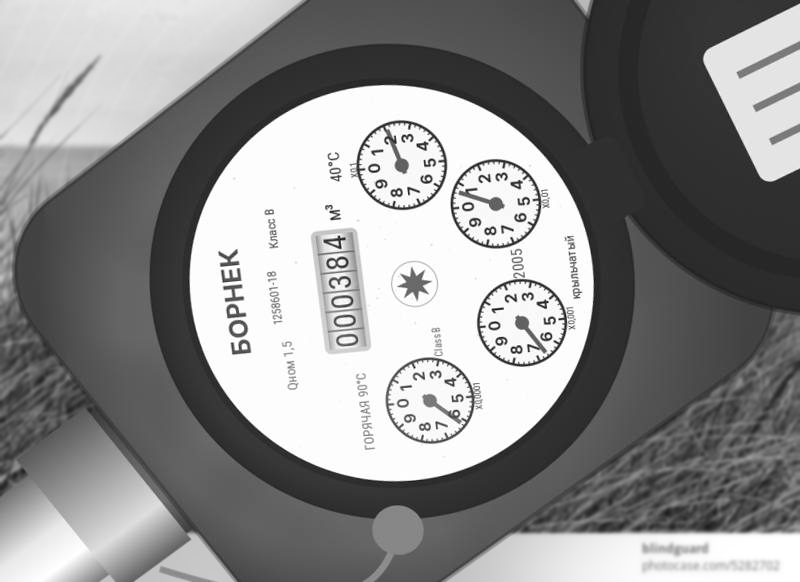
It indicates 384.2066,m³
